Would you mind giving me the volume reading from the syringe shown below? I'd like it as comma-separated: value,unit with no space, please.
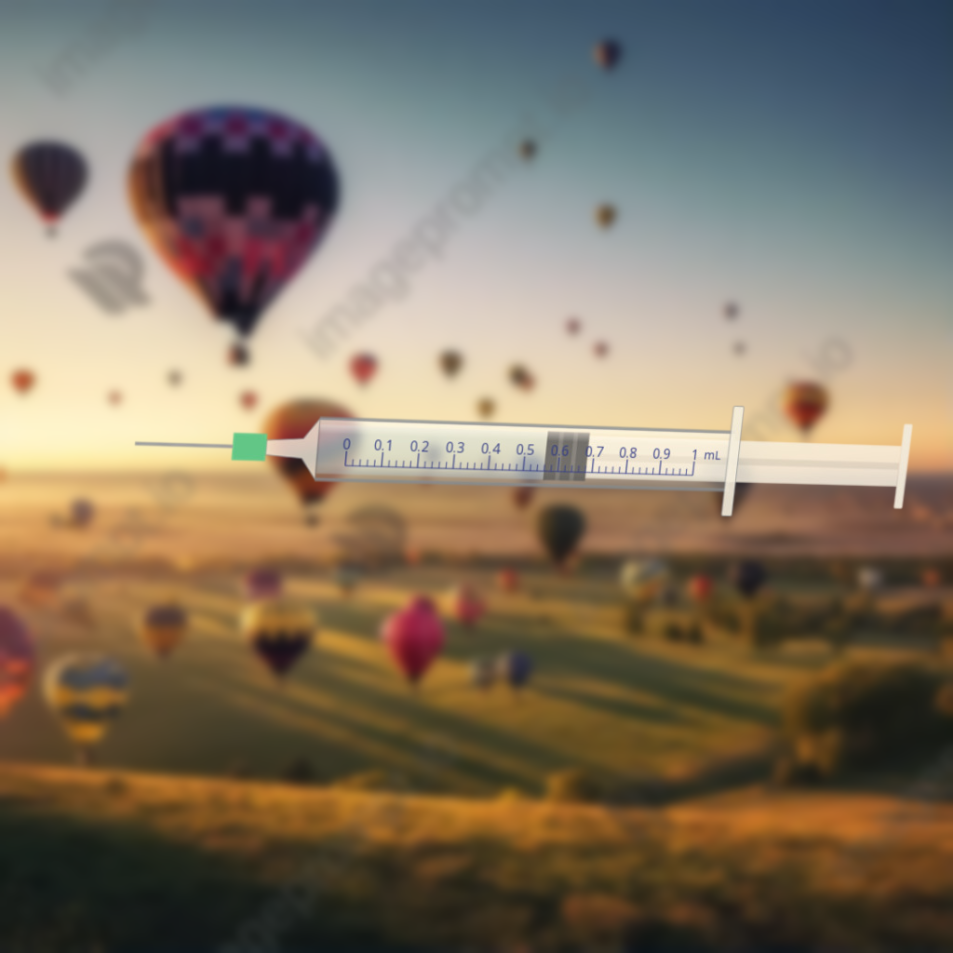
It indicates 0.56,mL
